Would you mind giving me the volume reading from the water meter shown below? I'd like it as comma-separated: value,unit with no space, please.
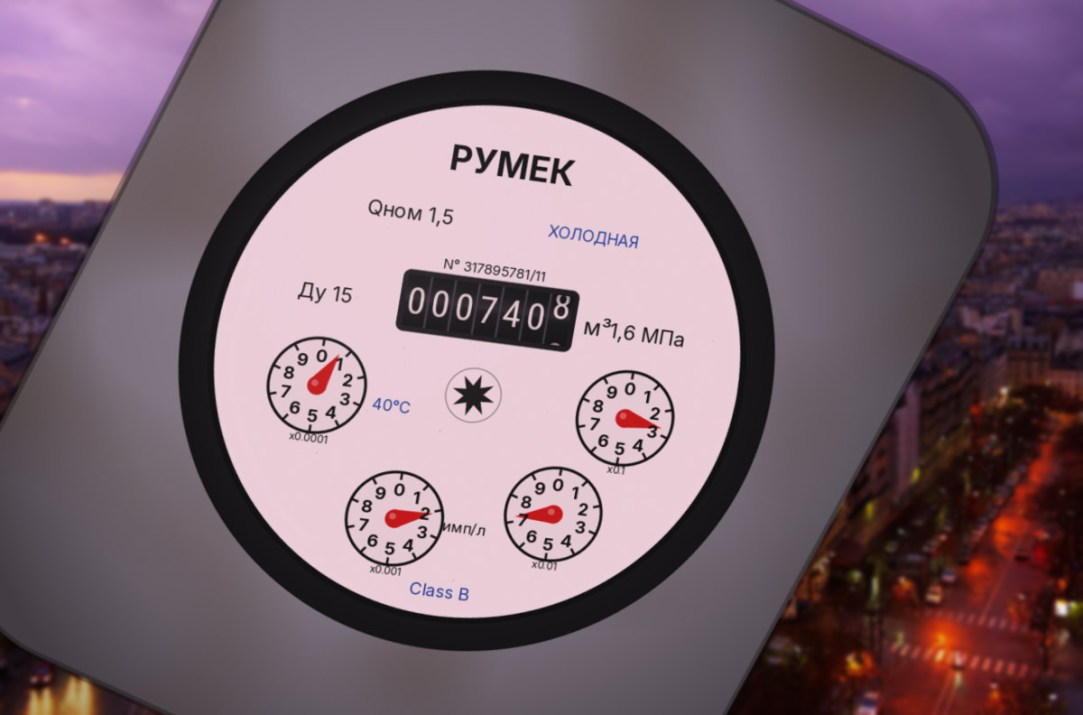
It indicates 7408.2720,m³
